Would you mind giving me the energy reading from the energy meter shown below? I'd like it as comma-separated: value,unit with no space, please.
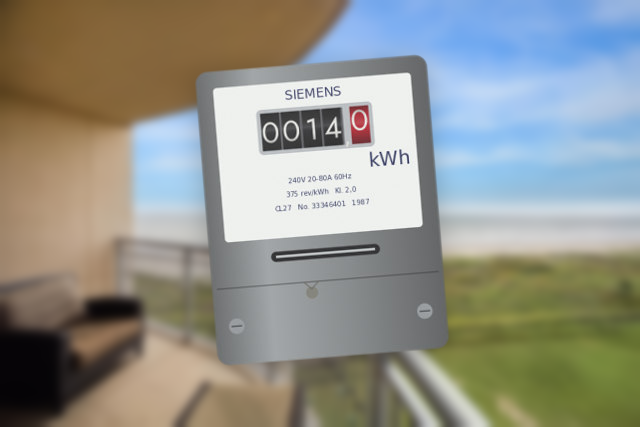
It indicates 14.0,kWh
